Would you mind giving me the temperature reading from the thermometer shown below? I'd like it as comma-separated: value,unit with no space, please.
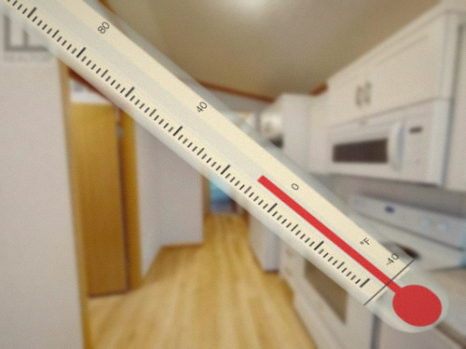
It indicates 10,°F
